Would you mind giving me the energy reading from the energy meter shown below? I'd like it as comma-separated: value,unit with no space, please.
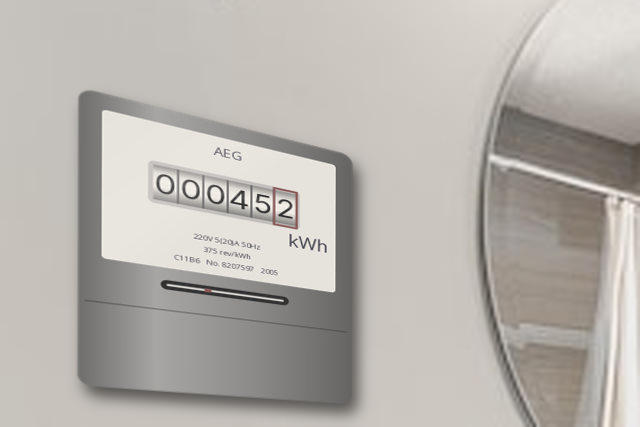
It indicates 45.2,kWh
